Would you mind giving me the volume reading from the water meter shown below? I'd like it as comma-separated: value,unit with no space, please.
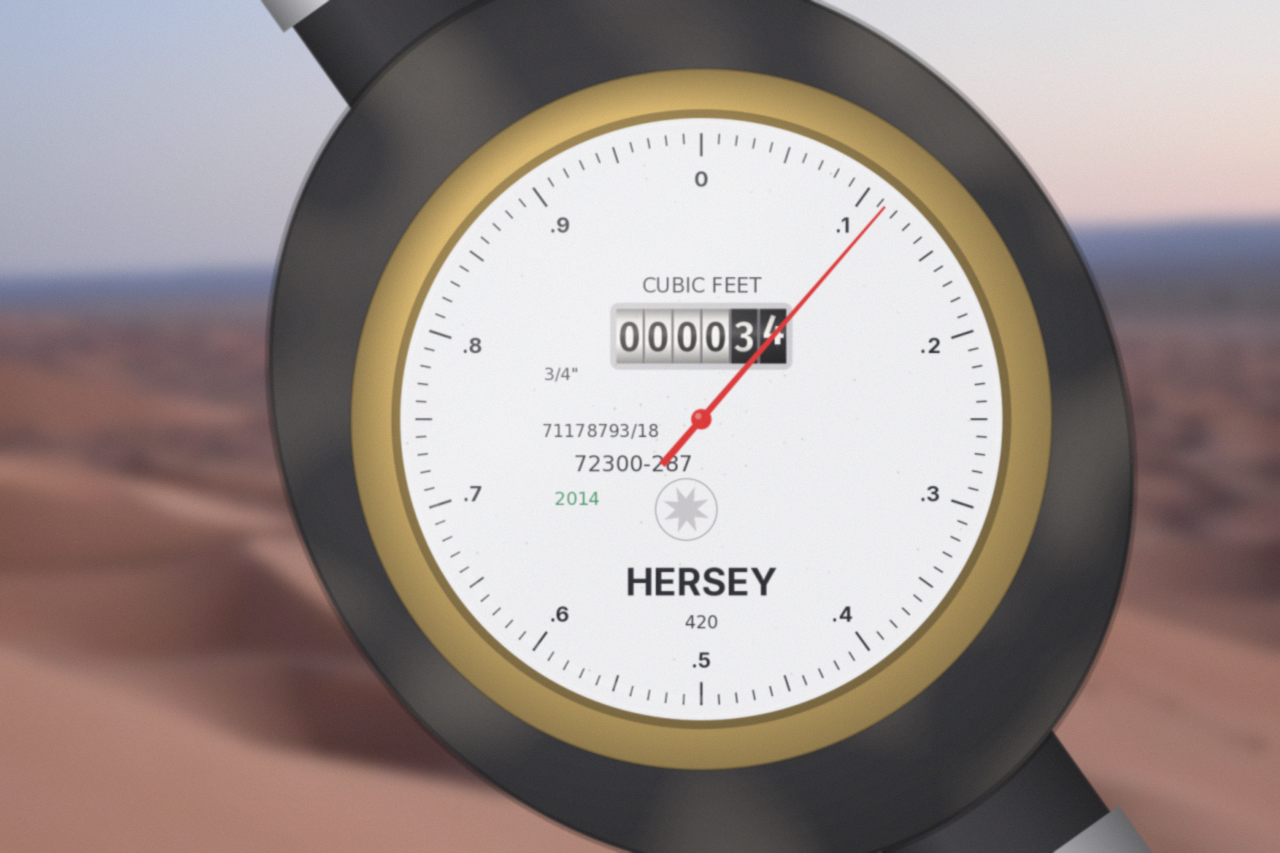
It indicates 34.11,ft³
